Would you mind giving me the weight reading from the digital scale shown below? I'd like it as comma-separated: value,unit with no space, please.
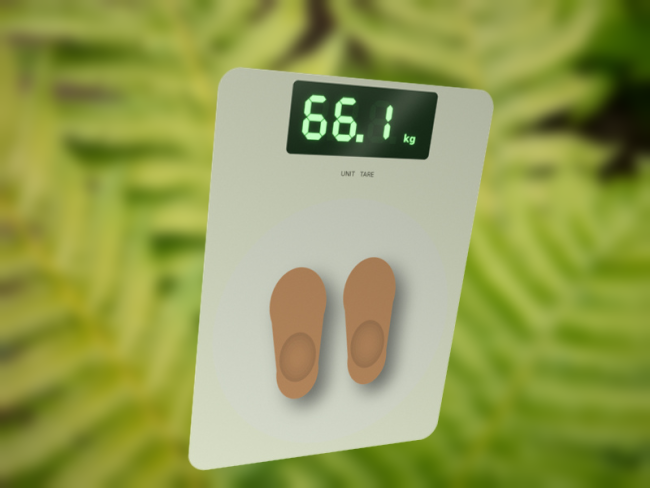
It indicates 66.1,kg
